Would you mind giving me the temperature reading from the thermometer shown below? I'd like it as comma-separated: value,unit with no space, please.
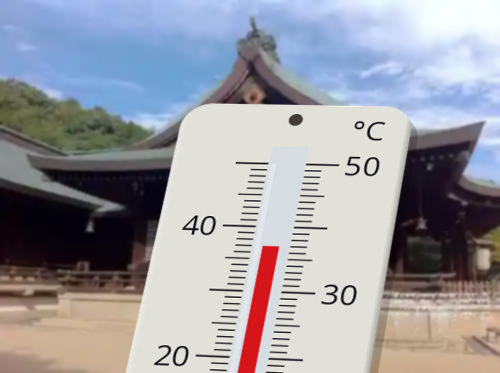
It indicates 37,°C
